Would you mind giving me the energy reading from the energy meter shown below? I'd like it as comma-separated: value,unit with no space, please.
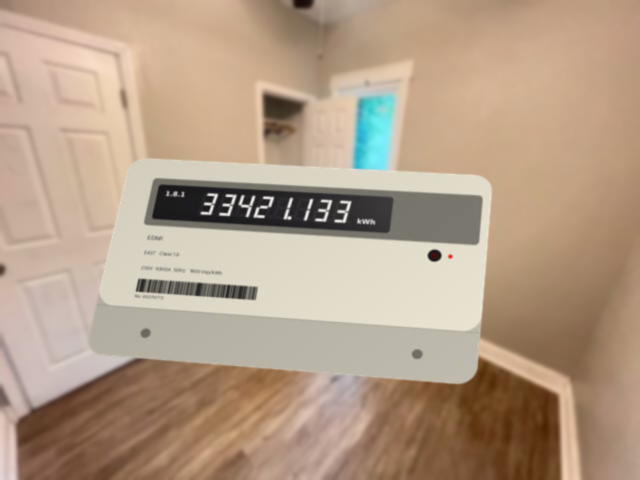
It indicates 33421.133,kWh
